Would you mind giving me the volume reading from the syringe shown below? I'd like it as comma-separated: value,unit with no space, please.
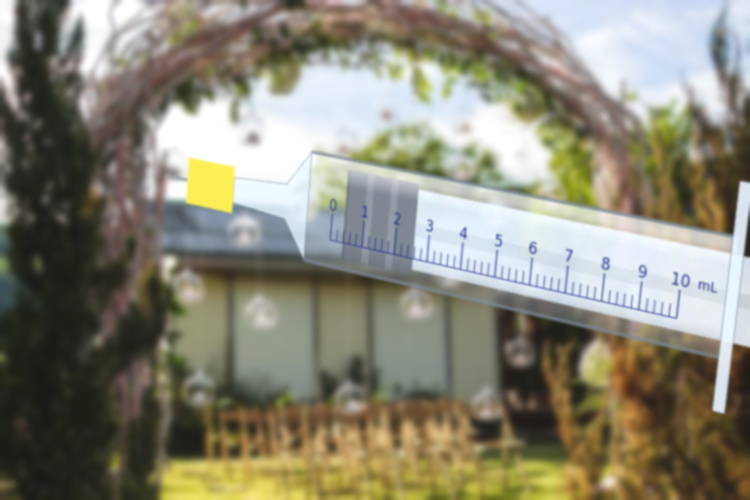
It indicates 0.4,mL
